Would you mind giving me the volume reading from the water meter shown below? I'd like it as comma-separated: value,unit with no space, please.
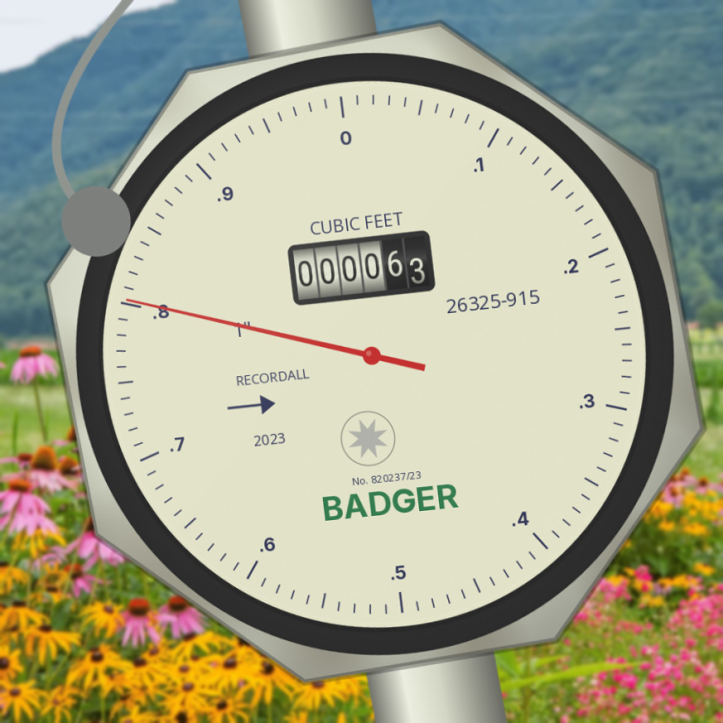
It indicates 62.80,ft³
